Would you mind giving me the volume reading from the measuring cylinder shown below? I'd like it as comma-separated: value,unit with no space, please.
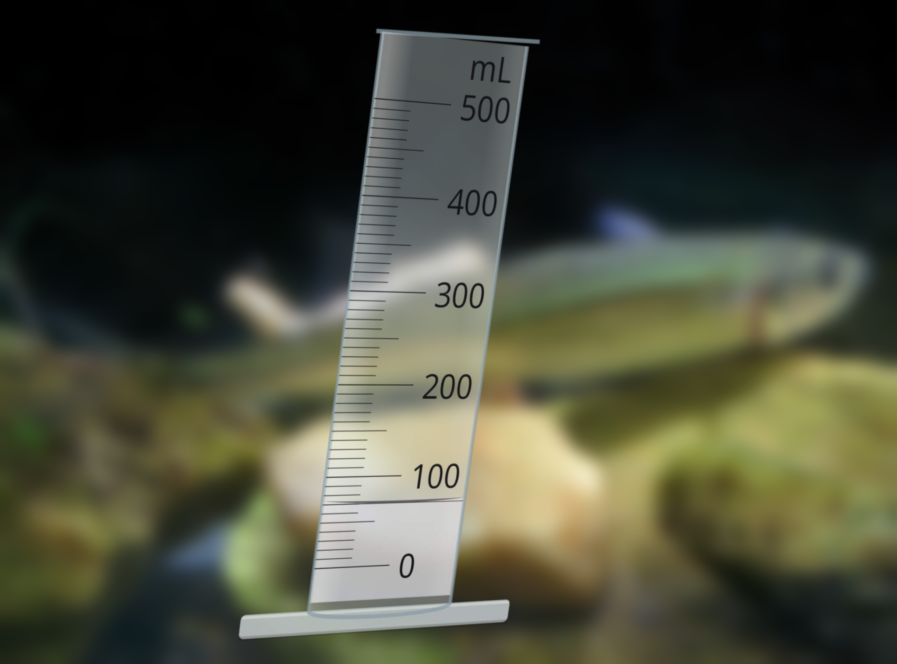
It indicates 70,mL
